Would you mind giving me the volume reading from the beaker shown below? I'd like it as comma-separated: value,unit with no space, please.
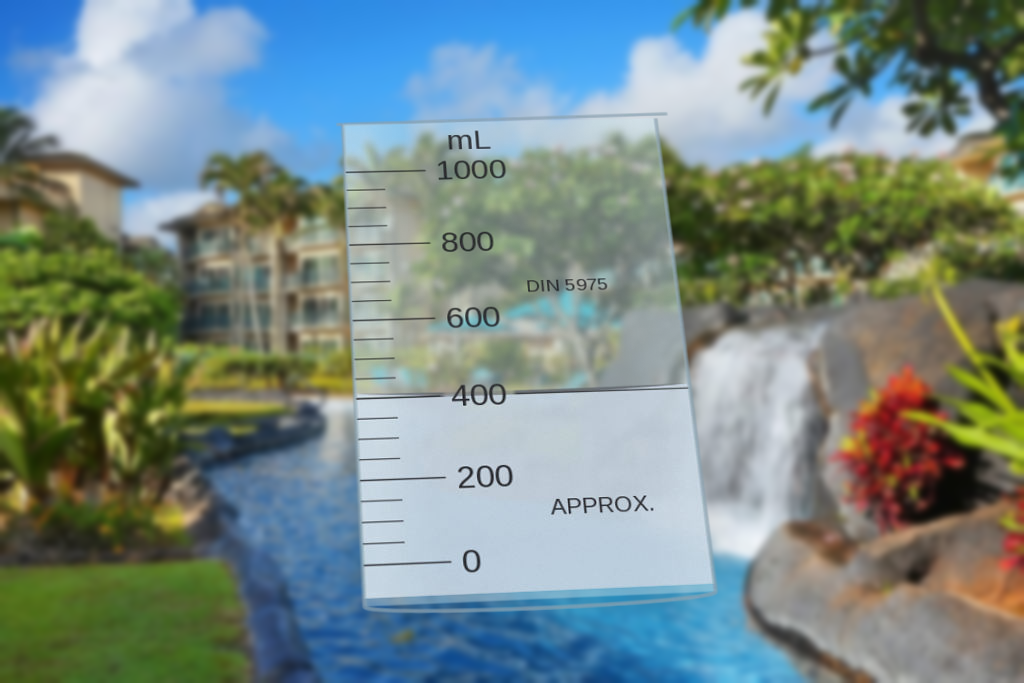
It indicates 400,mL
